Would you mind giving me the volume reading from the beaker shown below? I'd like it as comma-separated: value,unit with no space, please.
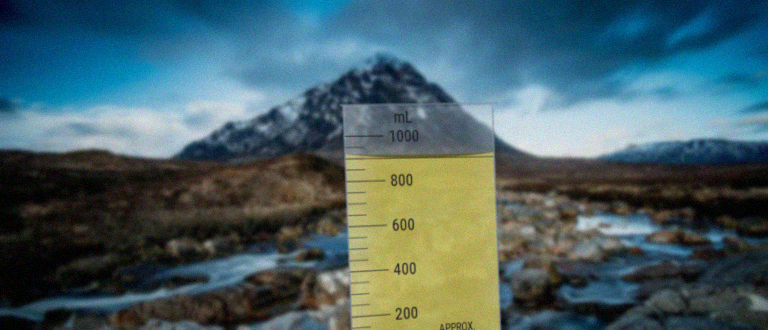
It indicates 900,mL
